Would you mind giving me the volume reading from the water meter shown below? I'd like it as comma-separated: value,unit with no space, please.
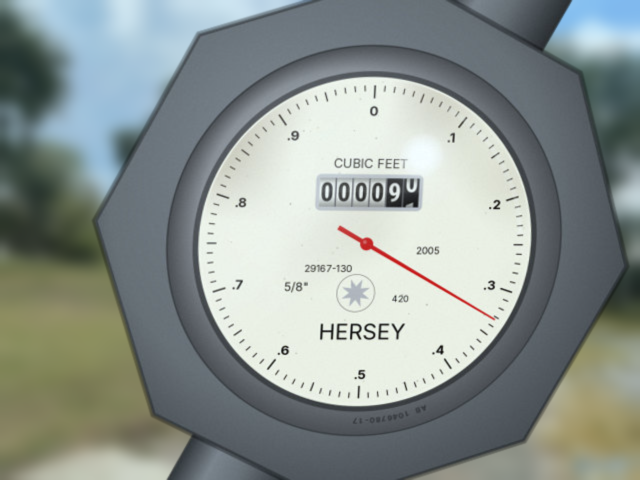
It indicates 90.33,ft³
